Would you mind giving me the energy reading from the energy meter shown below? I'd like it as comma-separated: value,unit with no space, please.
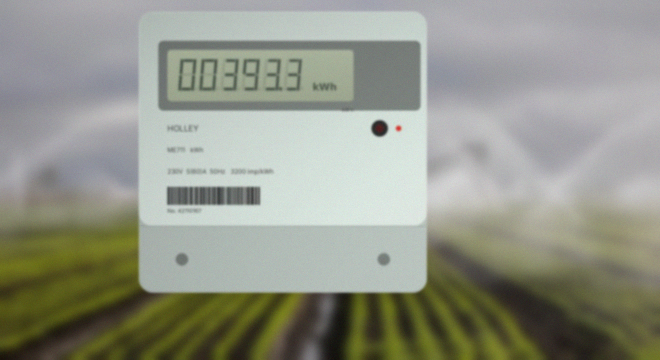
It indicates 393.3,kWh
